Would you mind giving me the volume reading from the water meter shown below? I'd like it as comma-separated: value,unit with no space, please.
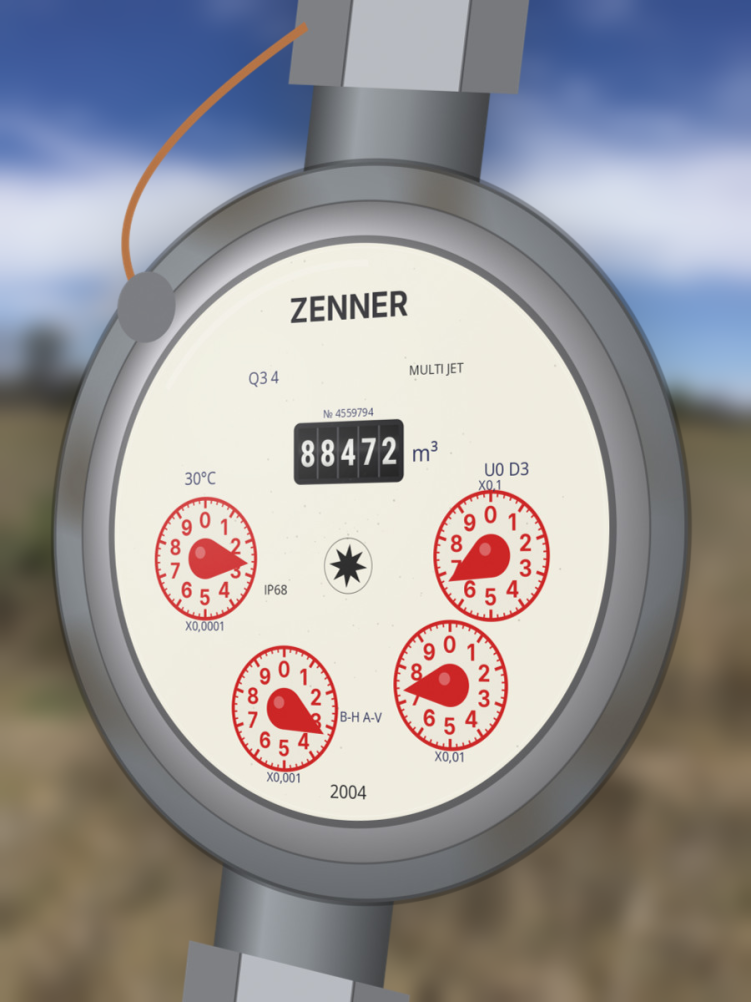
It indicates 88472.6732,m³
